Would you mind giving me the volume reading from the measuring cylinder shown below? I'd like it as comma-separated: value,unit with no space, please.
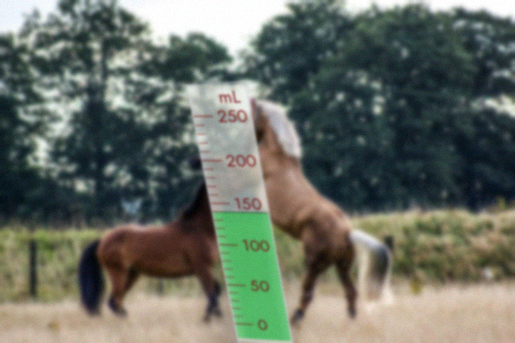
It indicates 140,mL
